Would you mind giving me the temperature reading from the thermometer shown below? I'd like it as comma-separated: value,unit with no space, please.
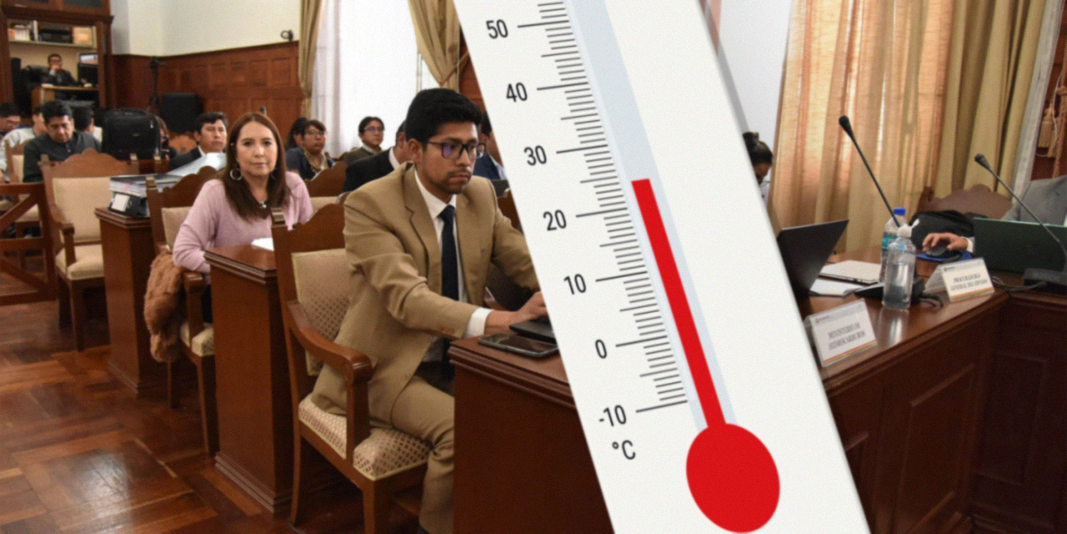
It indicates 24,°C
